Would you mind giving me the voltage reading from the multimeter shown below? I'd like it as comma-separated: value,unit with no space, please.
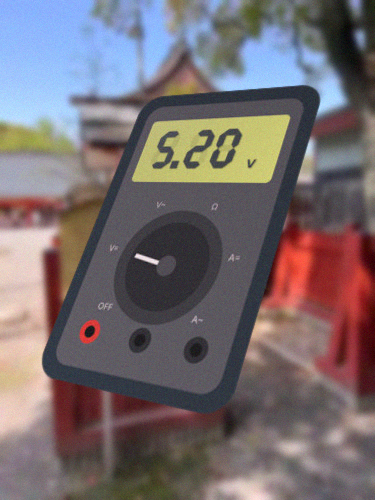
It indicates 5.20,V
